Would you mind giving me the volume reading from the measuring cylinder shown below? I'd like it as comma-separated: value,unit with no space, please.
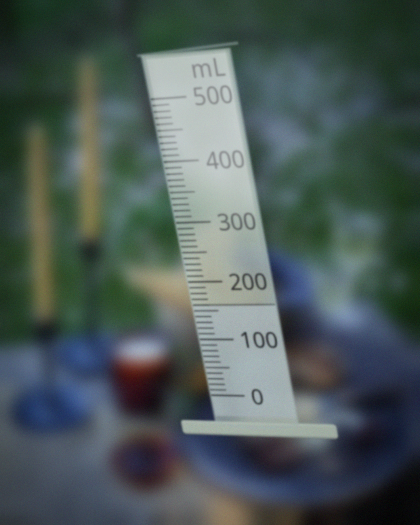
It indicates 160,mL
